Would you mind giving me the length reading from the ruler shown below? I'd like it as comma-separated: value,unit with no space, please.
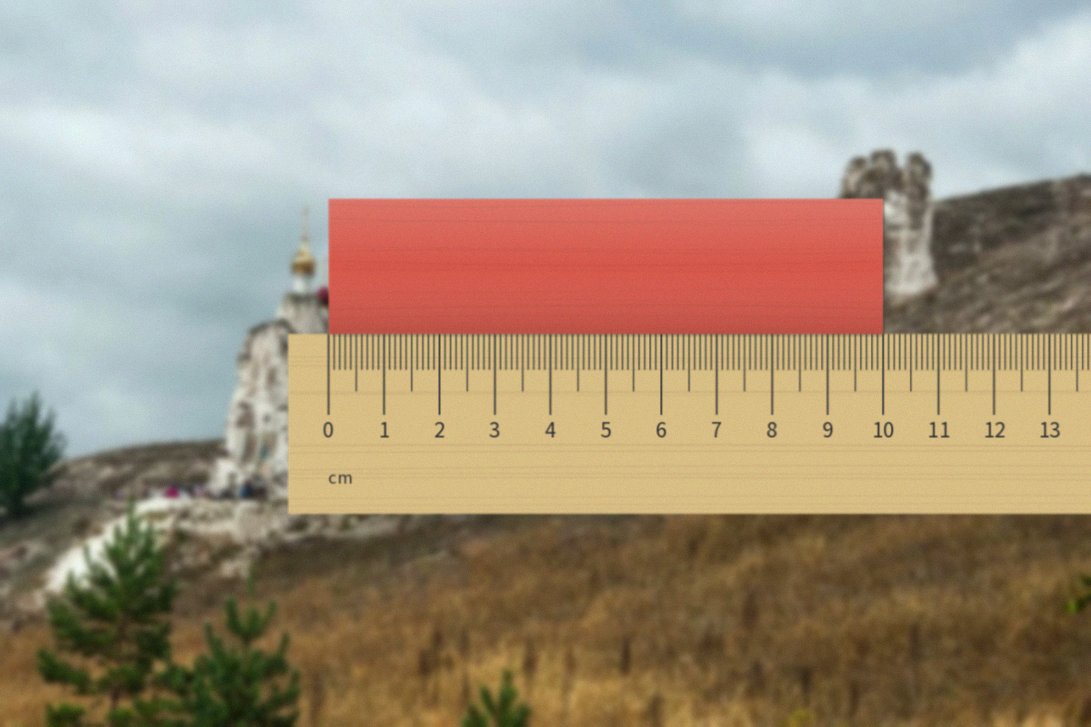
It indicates 10,cm
